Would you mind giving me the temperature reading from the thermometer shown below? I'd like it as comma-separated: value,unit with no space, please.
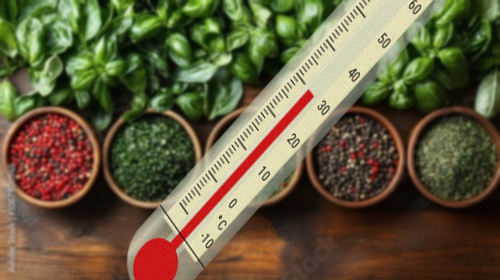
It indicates 30,°C
